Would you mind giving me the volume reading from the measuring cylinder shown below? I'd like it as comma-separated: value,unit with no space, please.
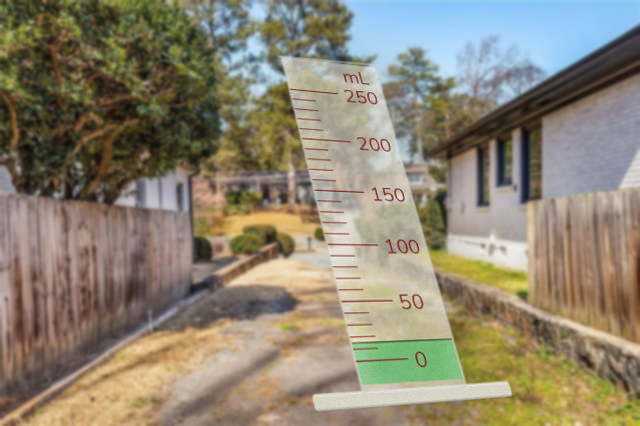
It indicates 15,mL
